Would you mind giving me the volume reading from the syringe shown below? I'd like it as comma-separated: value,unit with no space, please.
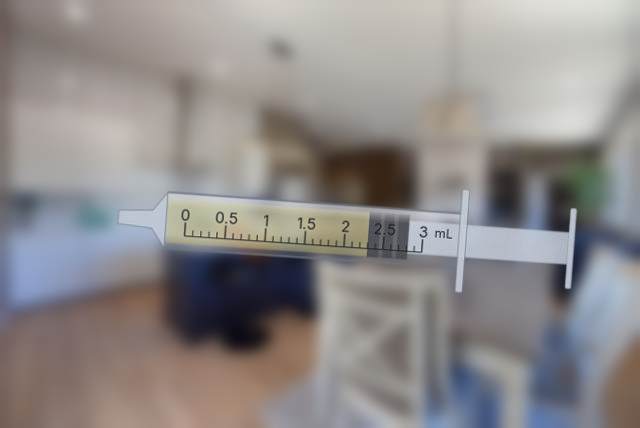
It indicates 2.3,mL
